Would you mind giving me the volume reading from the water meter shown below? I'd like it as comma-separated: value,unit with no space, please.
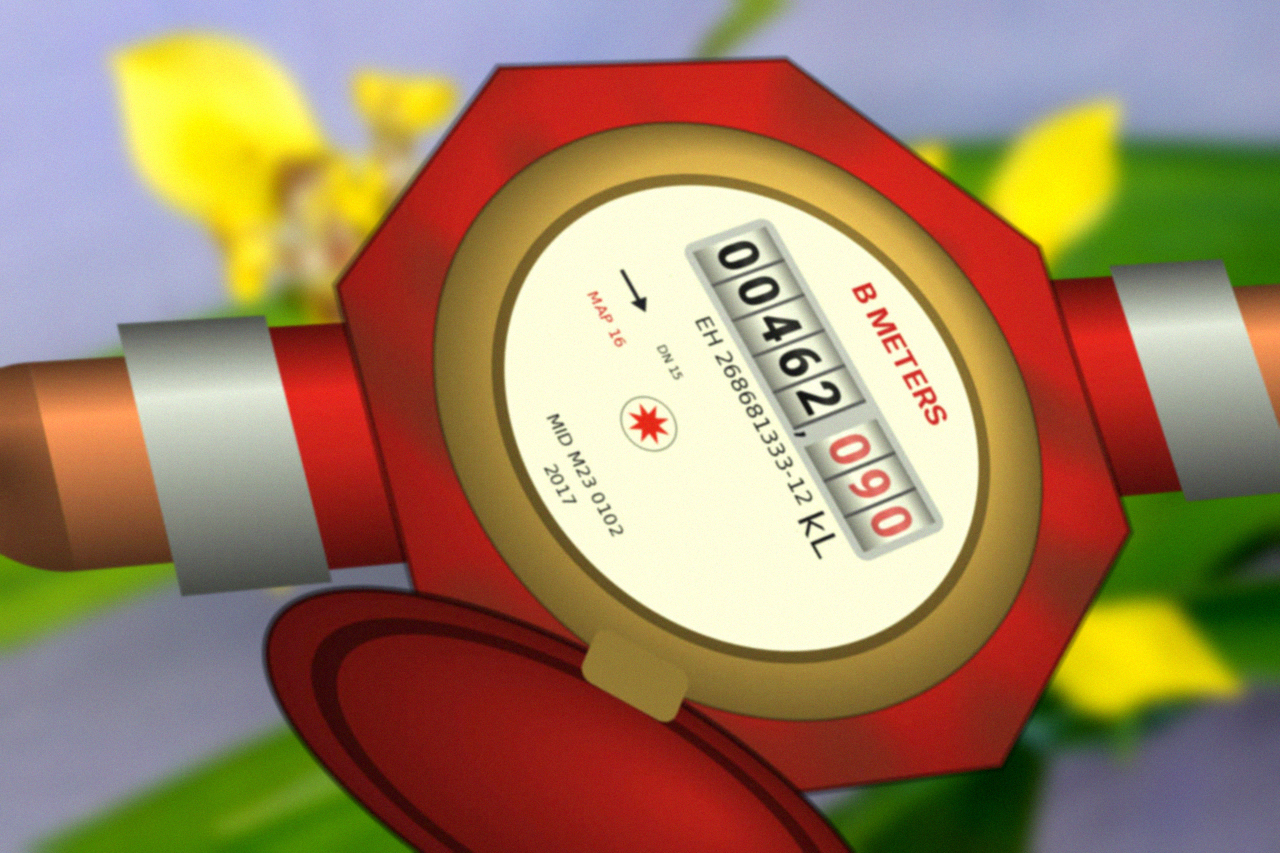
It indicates 462.090,kL
